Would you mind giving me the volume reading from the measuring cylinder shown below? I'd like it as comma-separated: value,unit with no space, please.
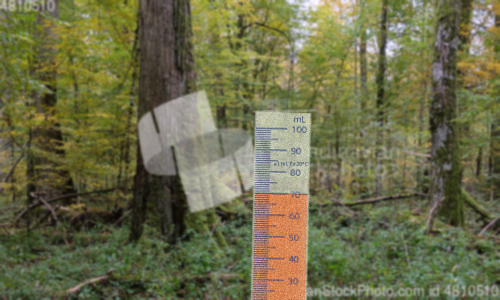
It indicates 70,mL
